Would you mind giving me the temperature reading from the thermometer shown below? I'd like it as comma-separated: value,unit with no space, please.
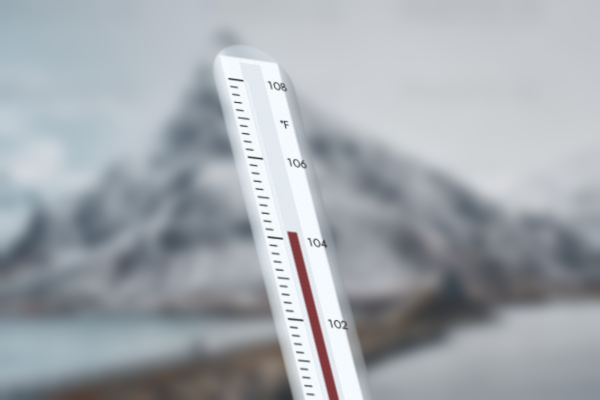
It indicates 104.2,°F
